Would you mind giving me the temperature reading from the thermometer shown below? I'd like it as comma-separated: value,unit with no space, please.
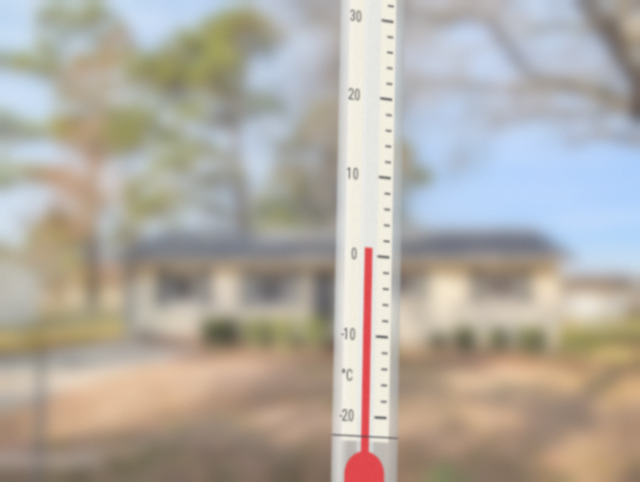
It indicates 1,°C
